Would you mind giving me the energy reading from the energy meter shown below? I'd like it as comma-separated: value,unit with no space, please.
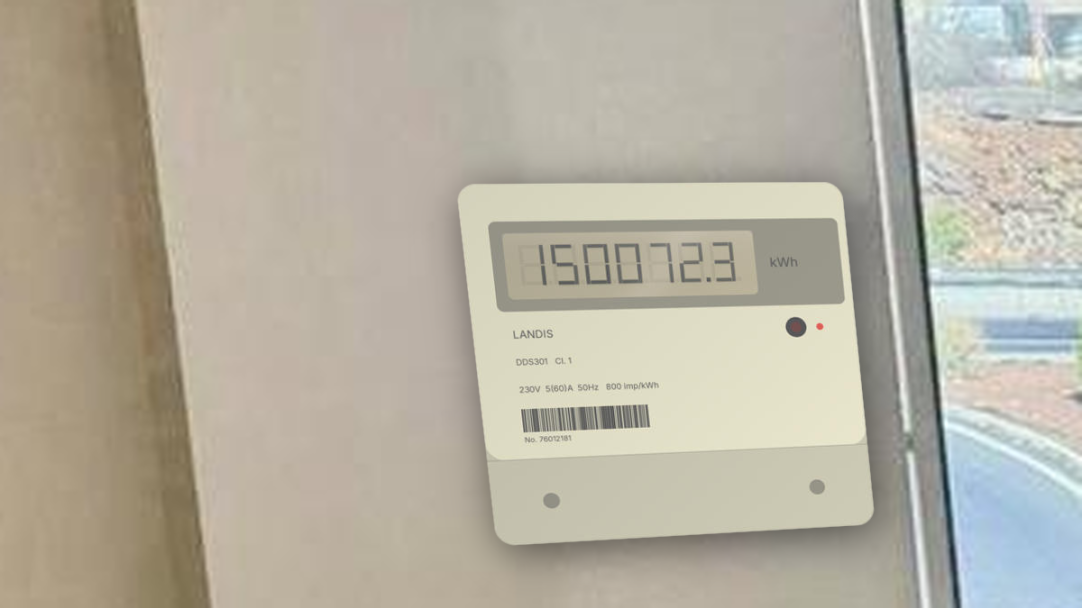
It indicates 150072.3,kWh
